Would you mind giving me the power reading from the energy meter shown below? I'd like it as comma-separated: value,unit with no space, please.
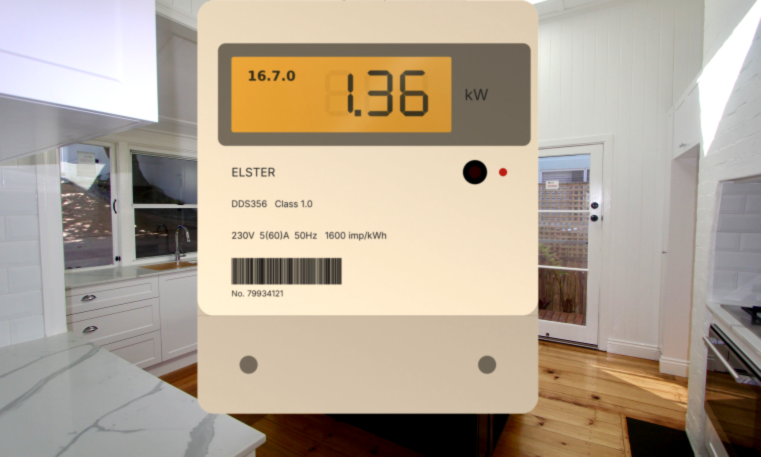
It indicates 1.36,kW
